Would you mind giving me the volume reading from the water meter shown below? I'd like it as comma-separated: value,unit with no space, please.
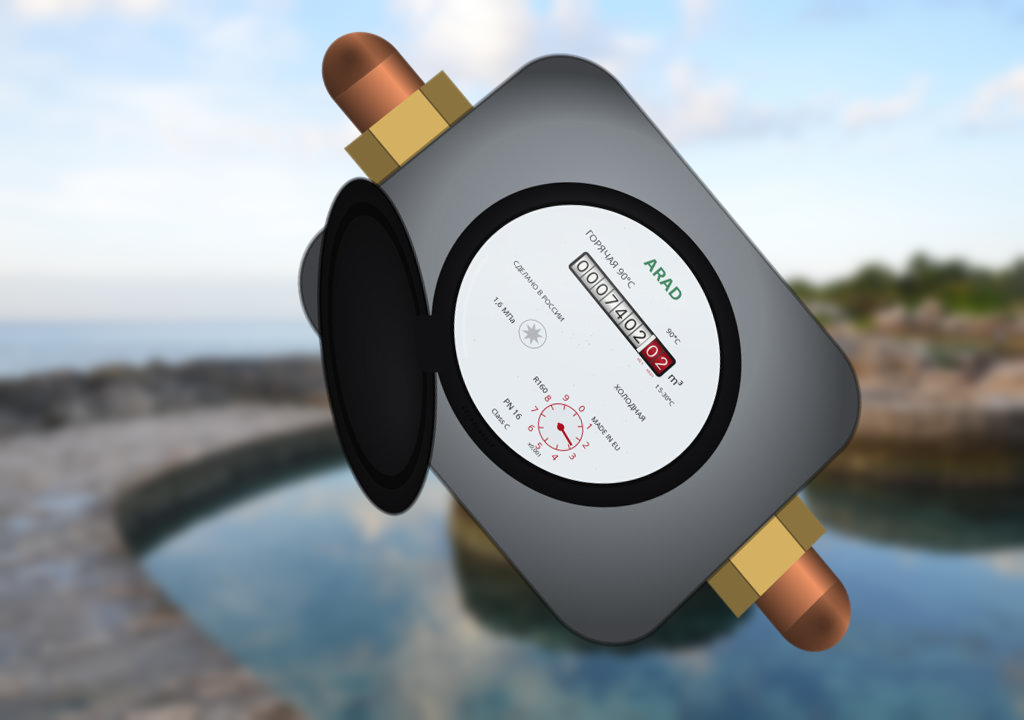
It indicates 7402.022,m³
